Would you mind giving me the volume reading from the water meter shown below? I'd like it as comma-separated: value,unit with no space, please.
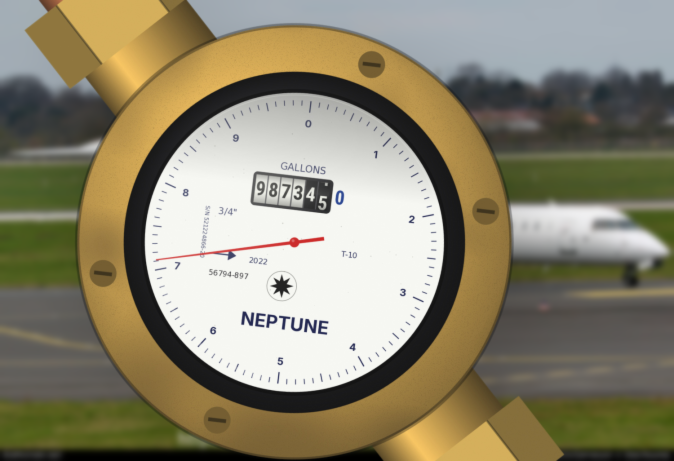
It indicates 9873447.1,gal
